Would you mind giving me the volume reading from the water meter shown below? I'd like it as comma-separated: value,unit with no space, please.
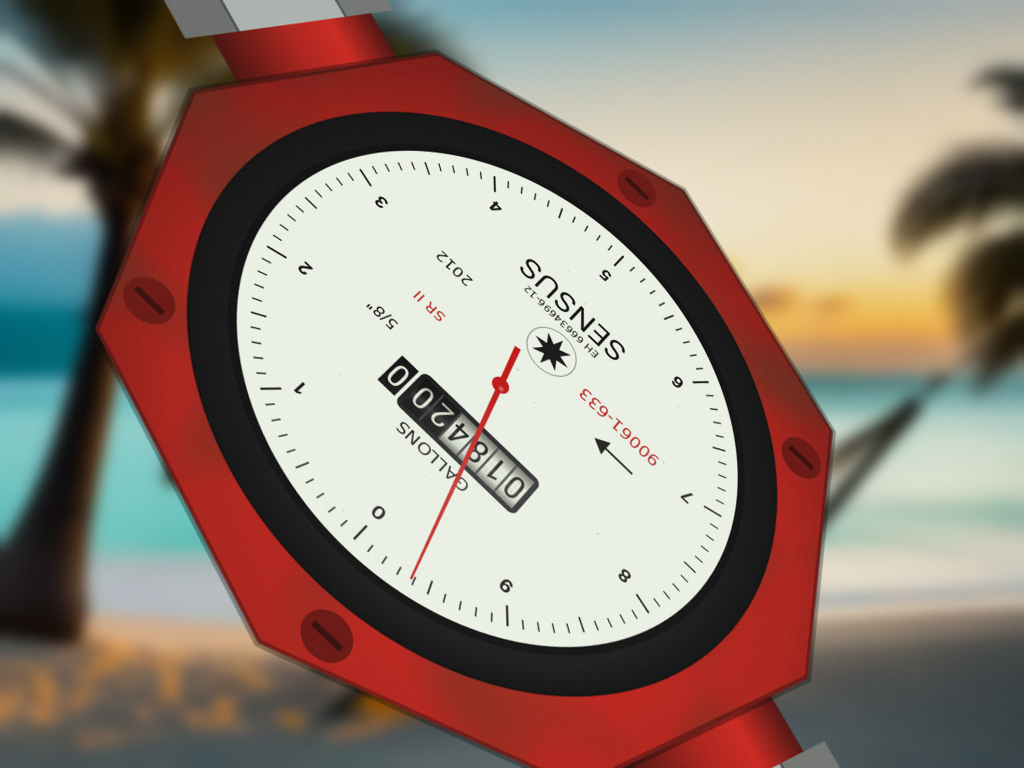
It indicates 184199.6,gal
